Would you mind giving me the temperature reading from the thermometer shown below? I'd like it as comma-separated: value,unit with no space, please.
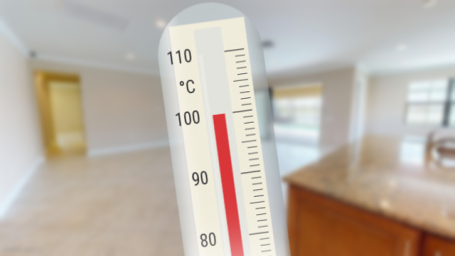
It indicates 100,°C
